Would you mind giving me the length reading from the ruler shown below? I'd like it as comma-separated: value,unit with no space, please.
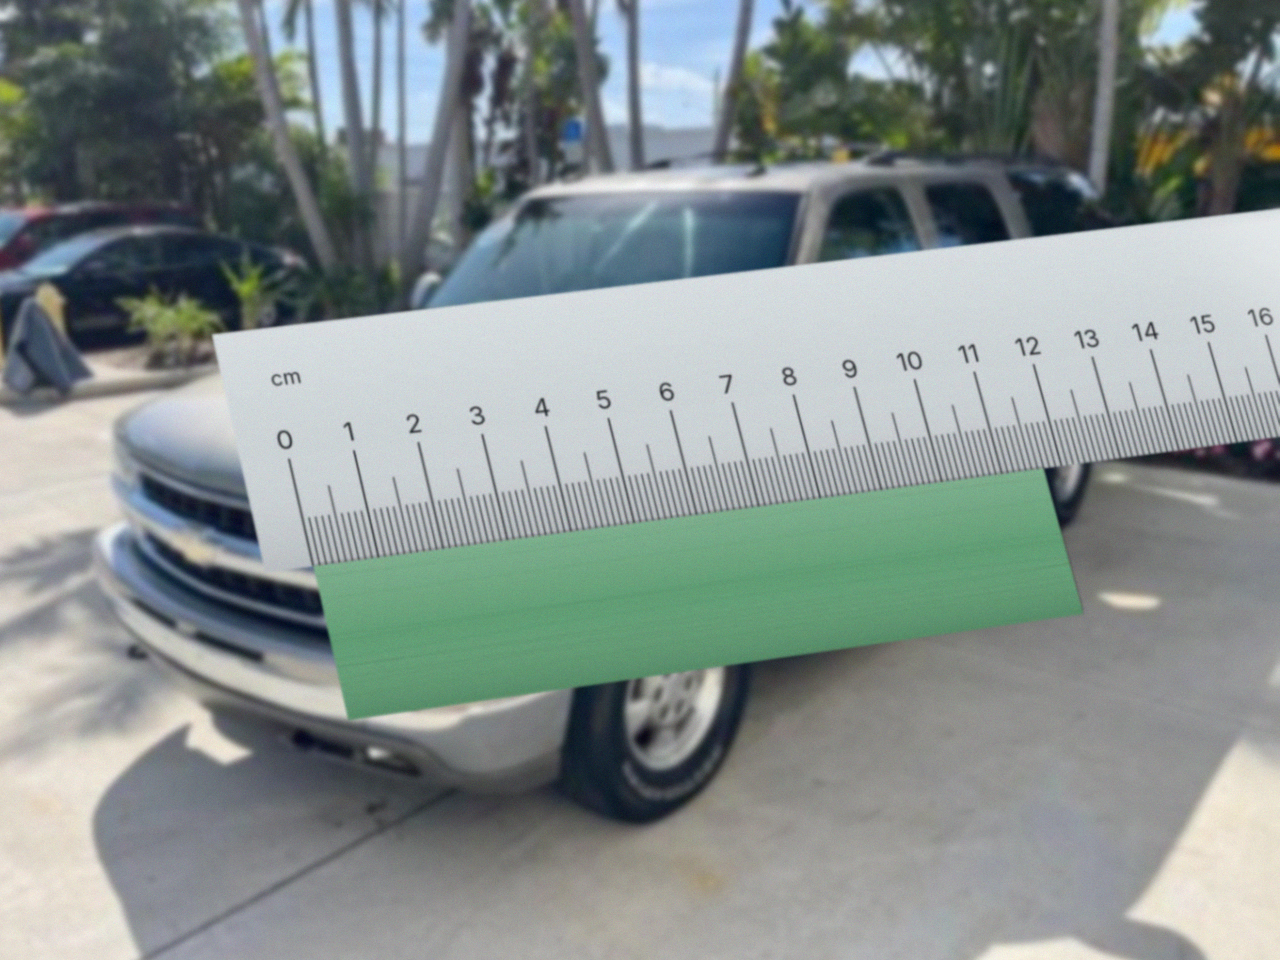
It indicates 11.7,cm
